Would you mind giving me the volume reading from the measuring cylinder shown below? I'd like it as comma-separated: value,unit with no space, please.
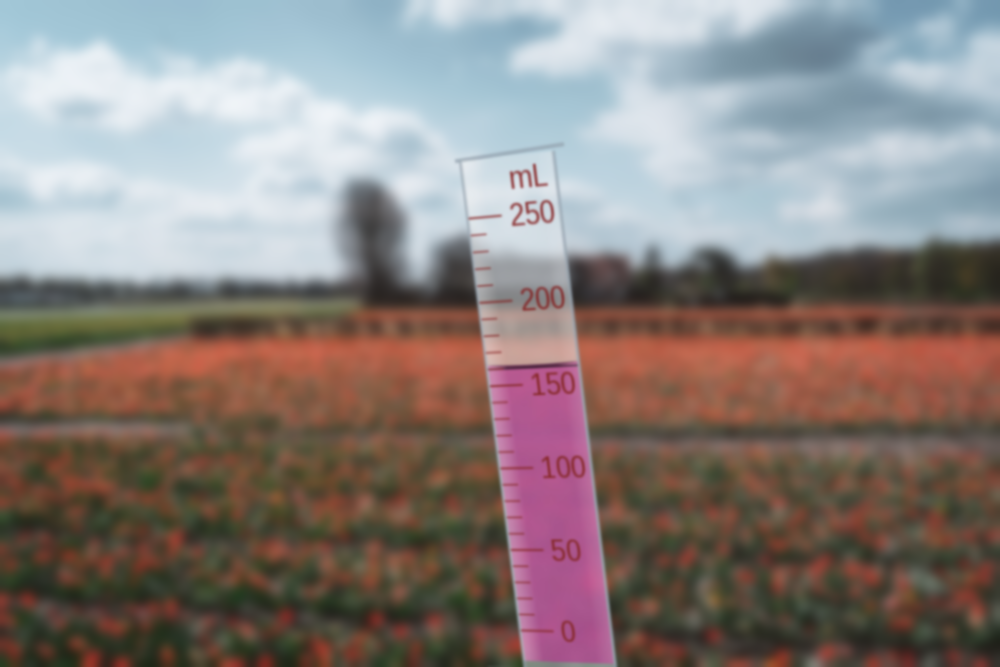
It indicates 160,mL
